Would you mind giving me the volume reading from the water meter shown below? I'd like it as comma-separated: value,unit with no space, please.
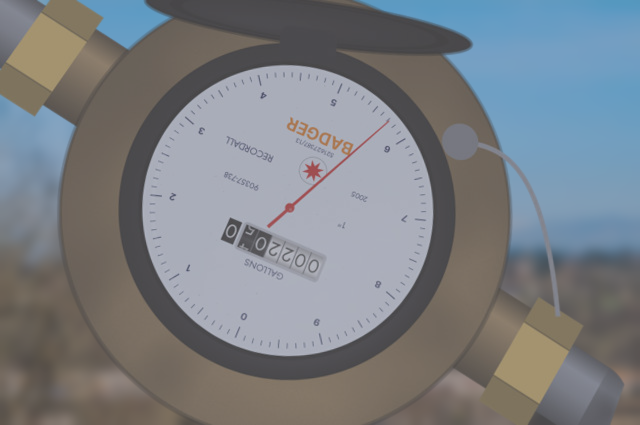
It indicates 22045.7,gal
